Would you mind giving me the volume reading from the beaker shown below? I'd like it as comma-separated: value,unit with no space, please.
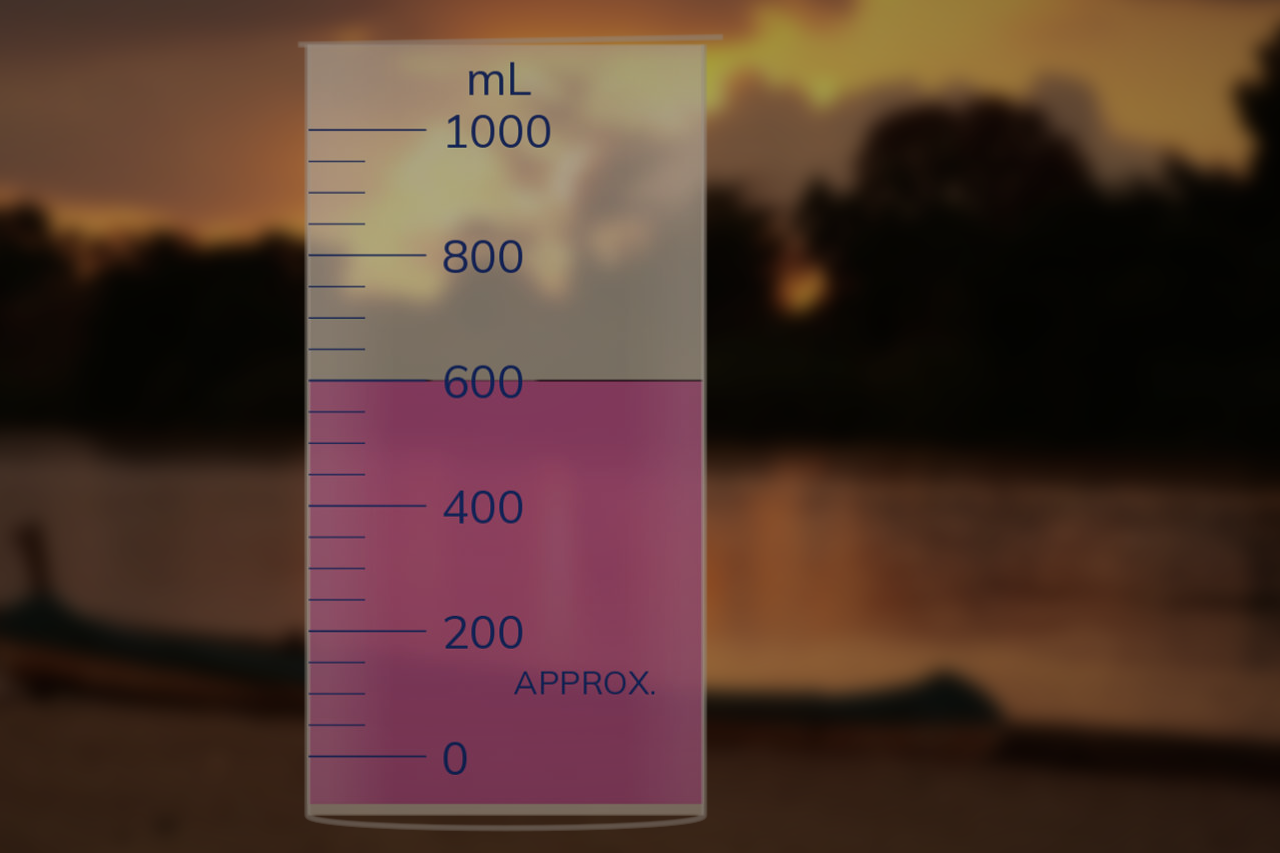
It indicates 600,mL
